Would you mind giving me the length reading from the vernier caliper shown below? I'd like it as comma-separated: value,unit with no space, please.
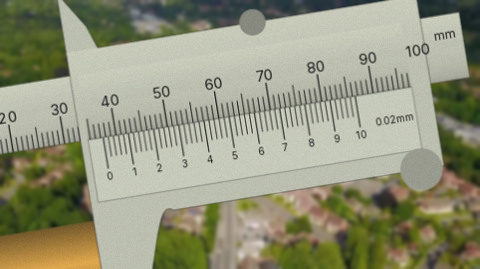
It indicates 37.5,mm
